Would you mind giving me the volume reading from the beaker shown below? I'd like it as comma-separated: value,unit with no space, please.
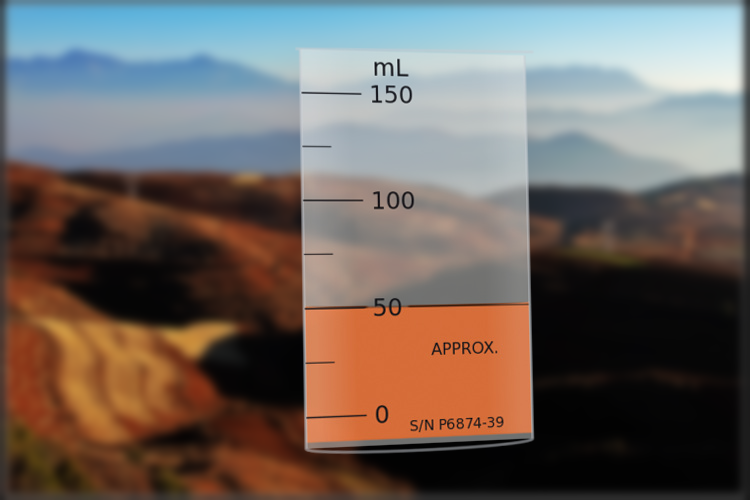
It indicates 50,mL
